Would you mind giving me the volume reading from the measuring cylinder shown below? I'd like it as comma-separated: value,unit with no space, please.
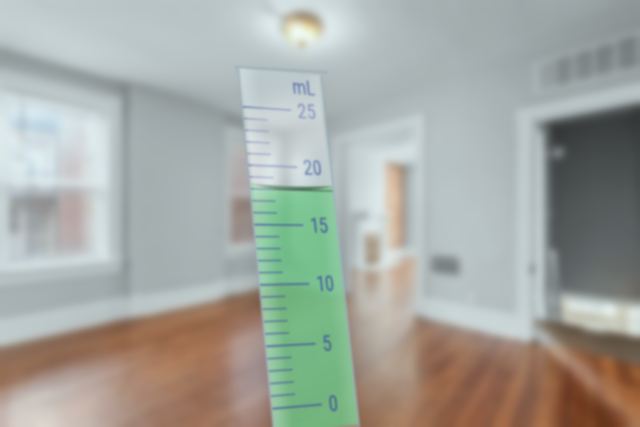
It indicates 18,mL
